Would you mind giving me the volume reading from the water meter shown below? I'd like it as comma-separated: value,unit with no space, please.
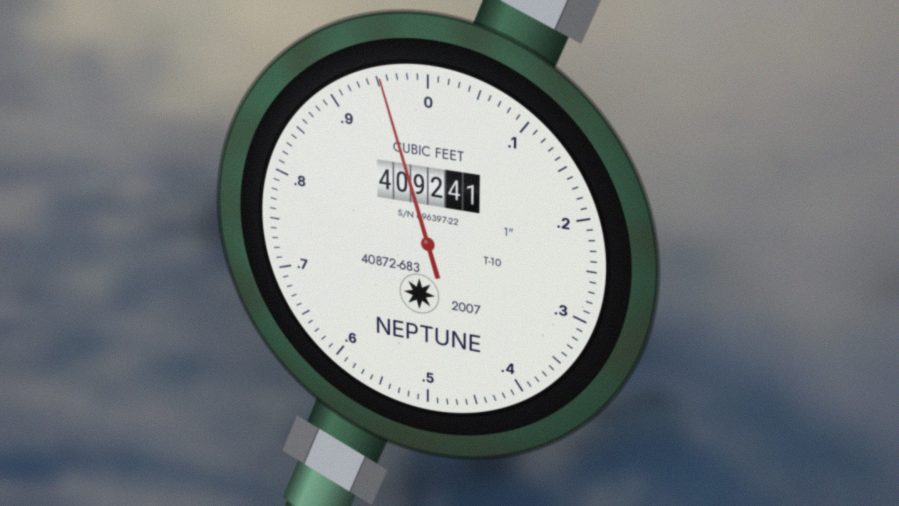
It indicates 409240.95,ft³
